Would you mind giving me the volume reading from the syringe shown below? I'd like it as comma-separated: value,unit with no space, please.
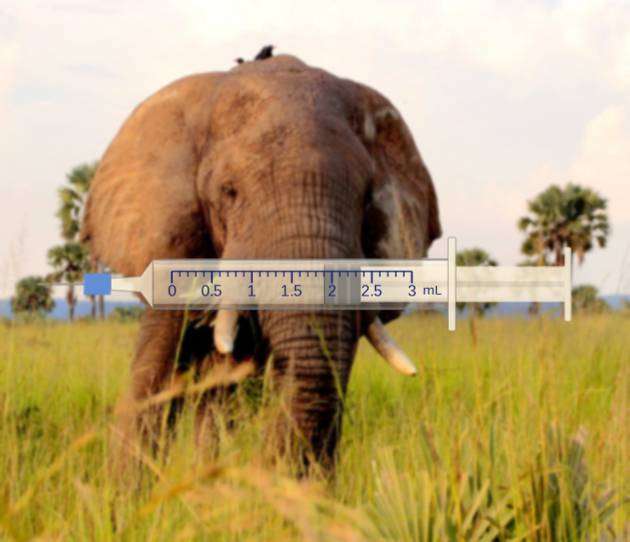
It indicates 1.9,mL
